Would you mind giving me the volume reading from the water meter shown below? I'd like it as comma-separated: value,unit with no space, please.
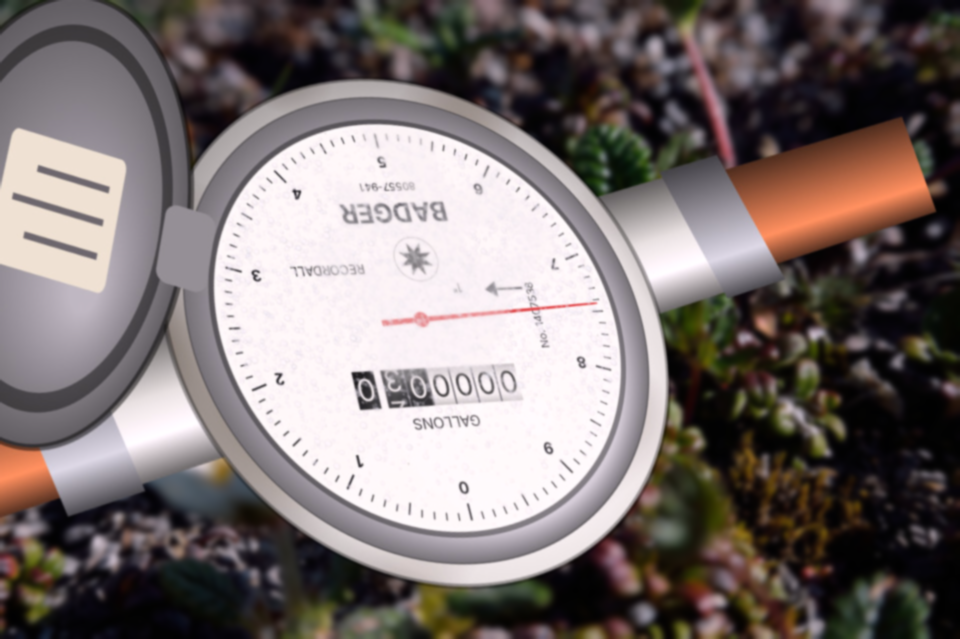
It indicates 27.4,gal
